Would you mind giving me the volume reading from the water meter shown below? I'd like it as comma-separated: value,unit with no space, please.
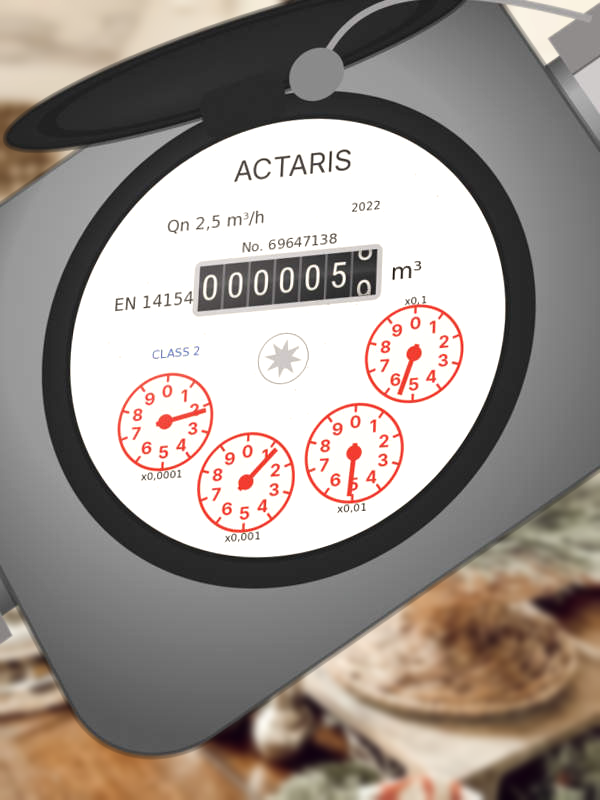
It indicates 58.5512,m³
